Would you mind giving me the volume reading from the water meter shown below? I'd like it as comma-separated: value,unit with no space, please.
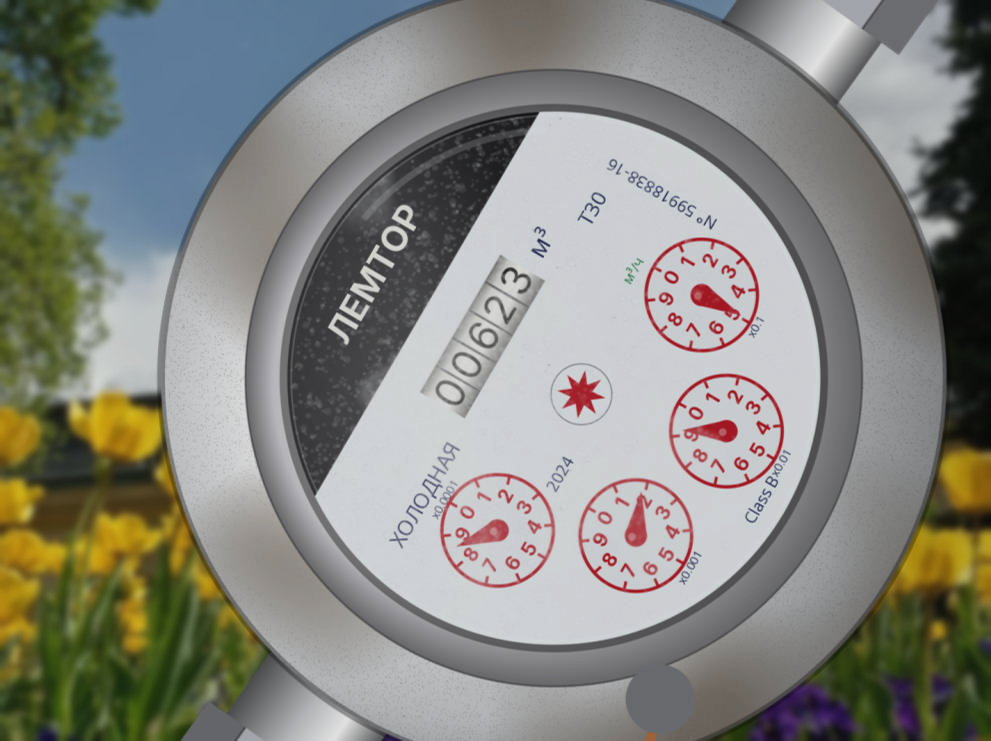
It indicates 623.4918,m³
